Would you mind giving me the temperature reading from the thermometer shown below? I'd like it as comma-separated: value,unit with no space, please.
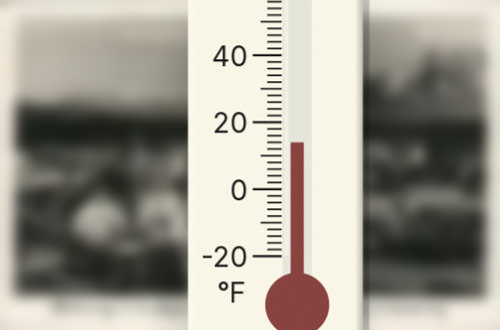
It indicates 14,°F
